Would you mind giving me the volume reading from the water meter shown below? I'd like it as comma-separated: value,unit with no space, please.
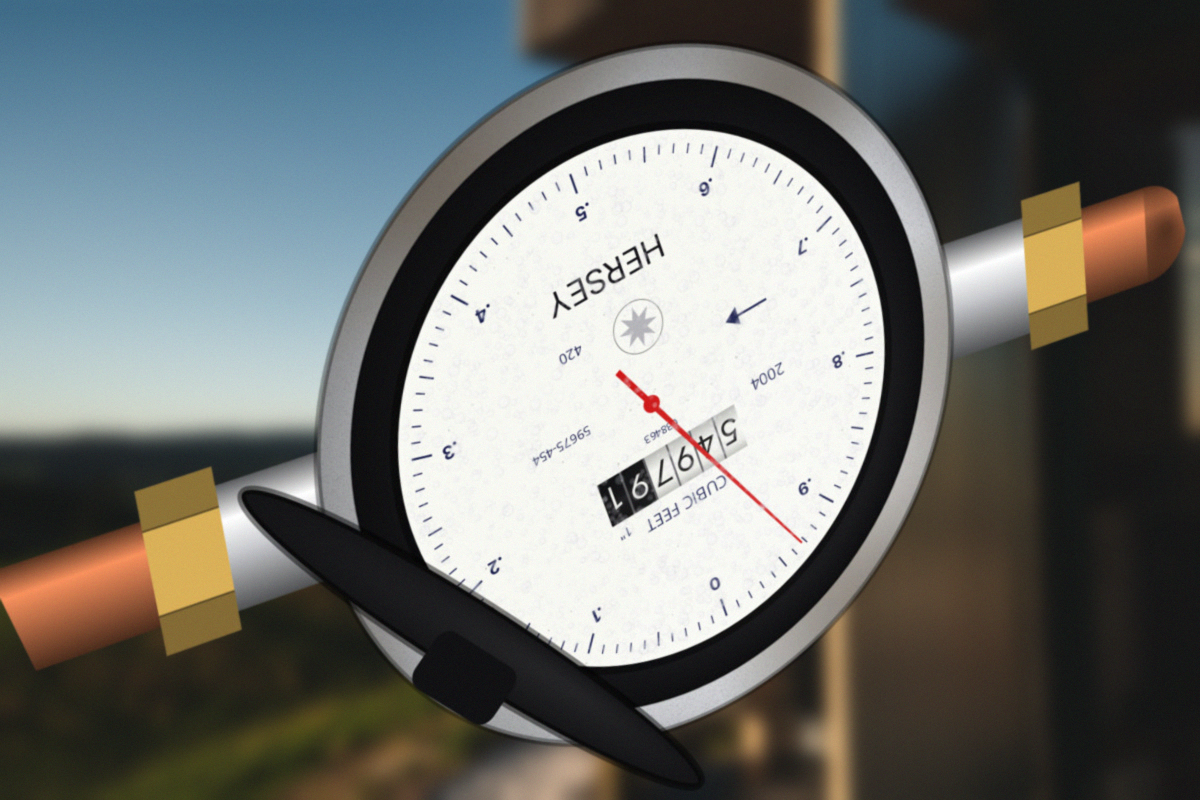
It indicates 549790.93,ft³
